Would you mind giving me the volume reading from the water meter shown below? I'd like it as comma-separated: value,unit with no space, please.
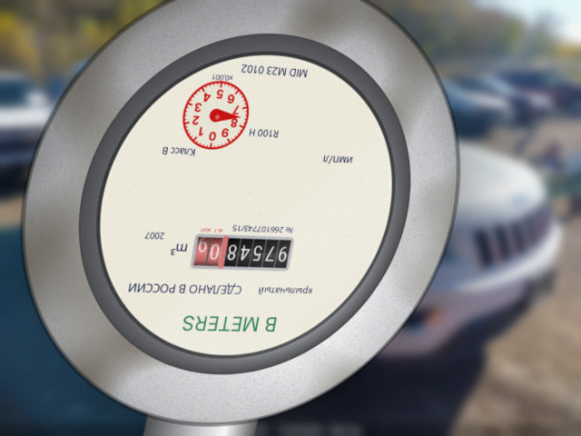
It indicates 97548.087,m³
